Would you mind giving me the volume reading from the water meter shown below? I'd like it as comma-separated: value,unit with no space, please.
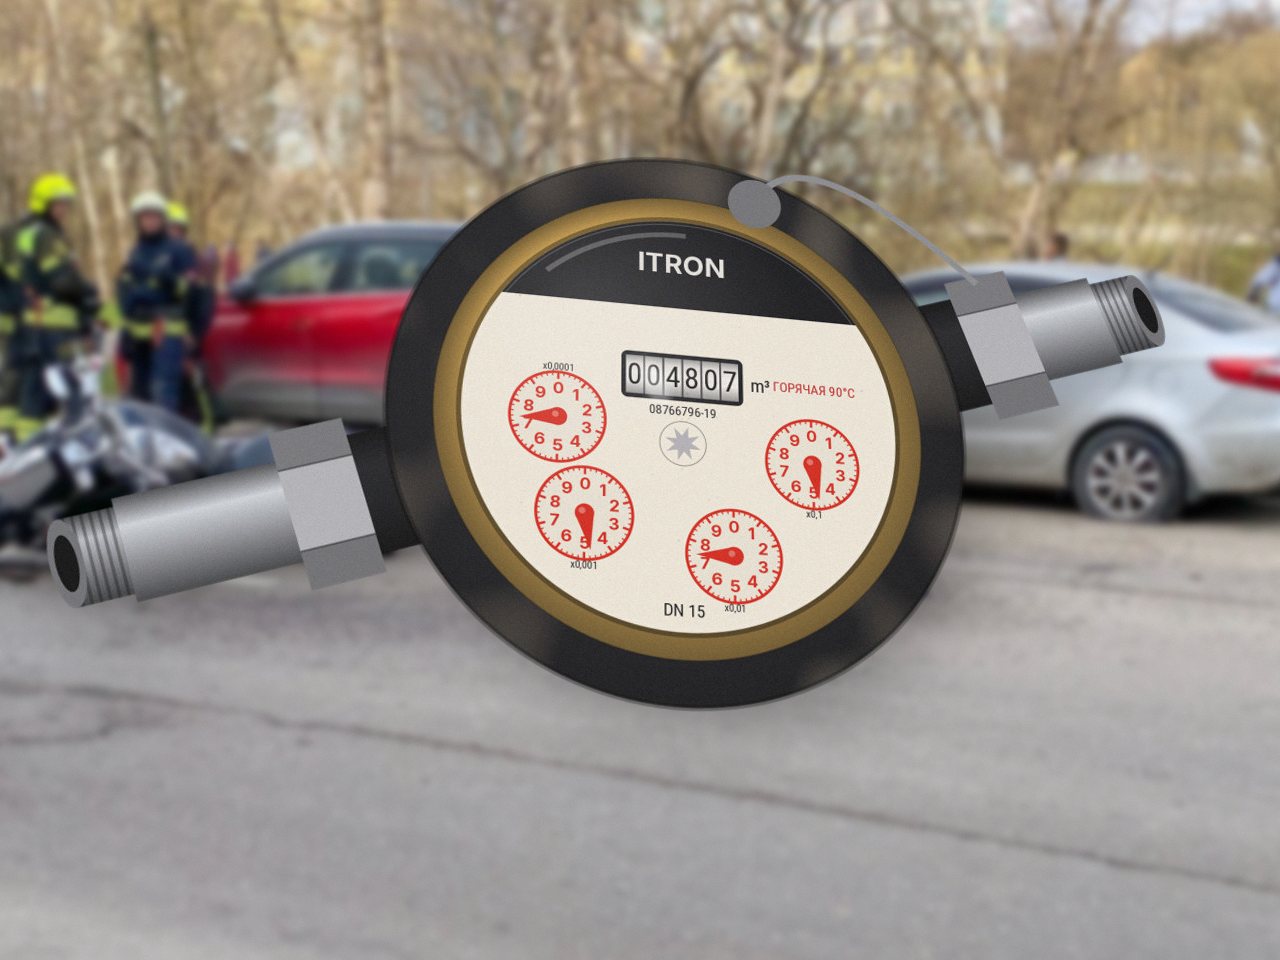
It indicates 4807.4747,m³
